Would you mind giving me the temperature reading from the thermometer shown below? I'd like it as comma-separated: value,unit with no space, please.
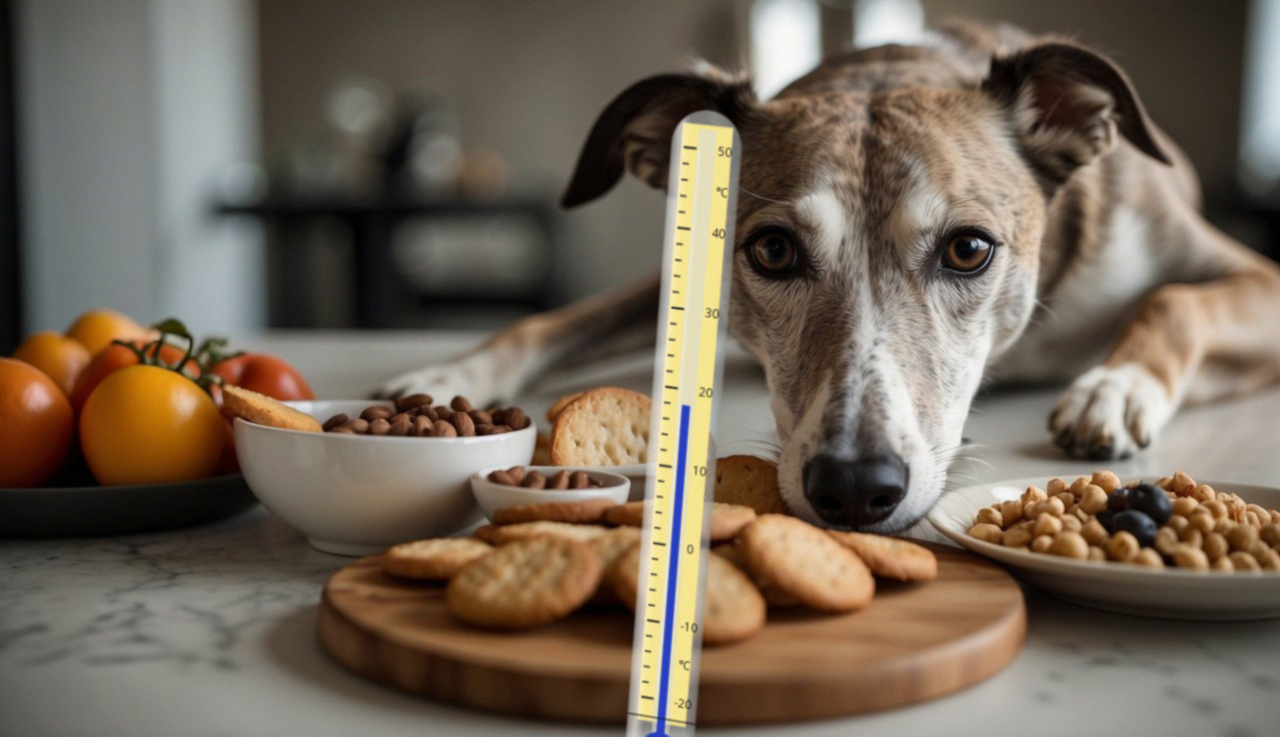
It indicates 18,°C
